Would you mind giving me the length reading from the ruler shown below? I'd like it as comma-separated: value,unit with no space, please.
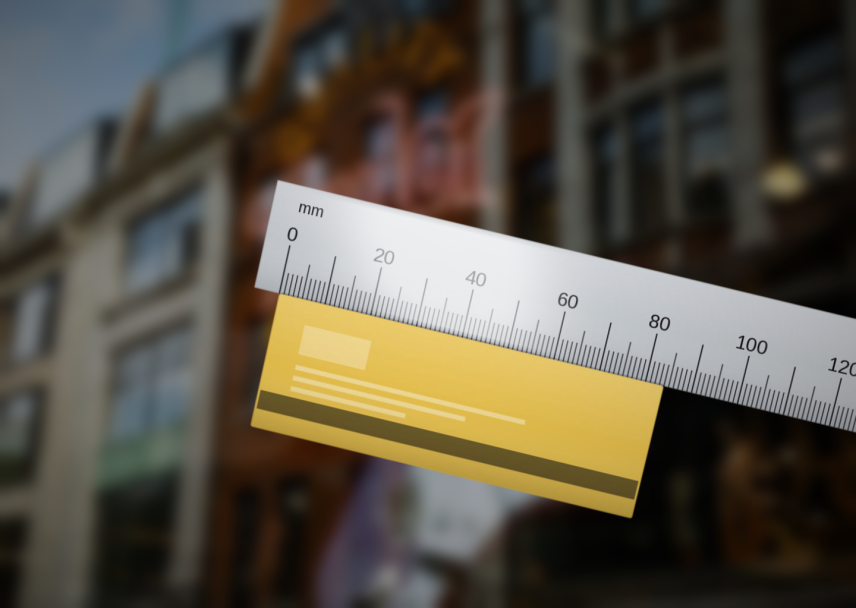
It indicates 84,mm
